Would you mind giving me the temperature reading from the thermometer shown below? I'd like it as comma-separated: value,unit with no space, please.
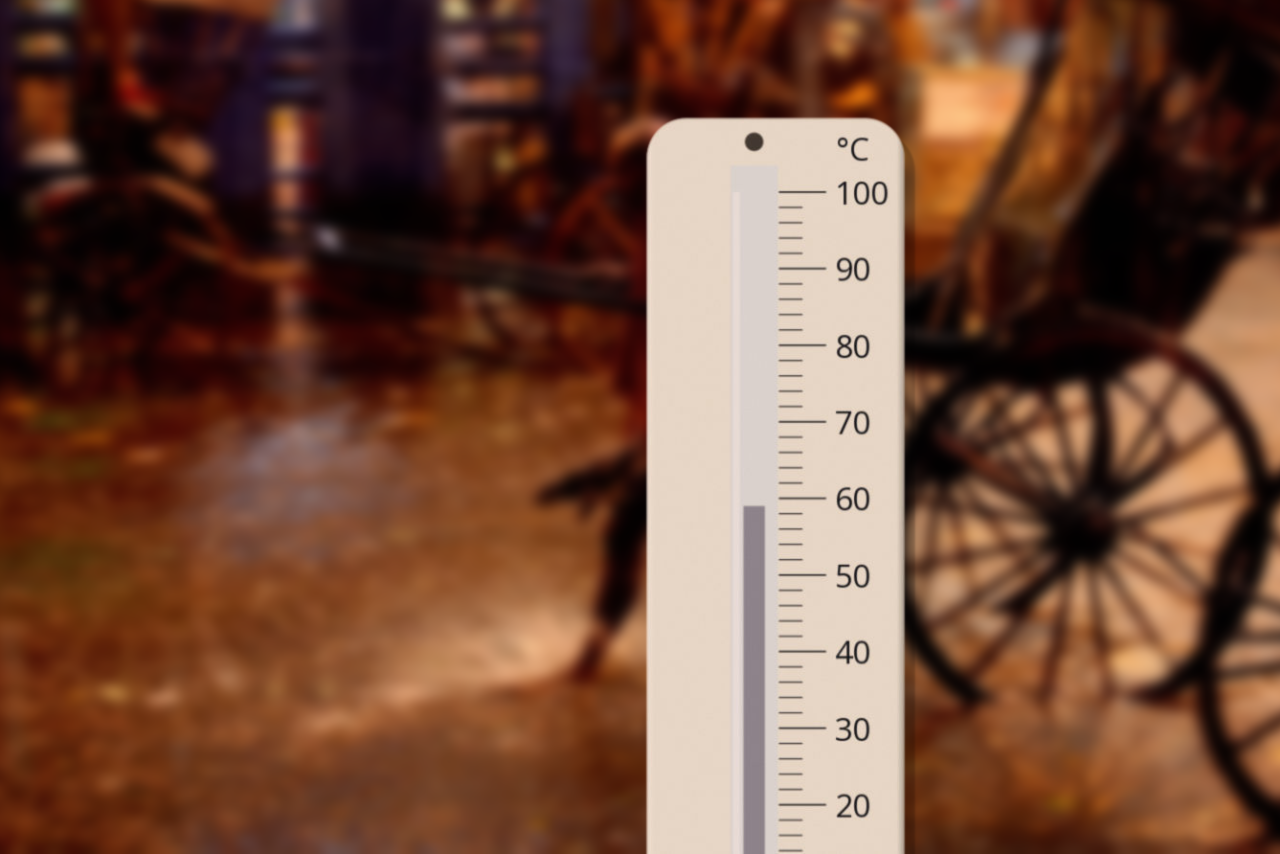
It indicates 59,°C
